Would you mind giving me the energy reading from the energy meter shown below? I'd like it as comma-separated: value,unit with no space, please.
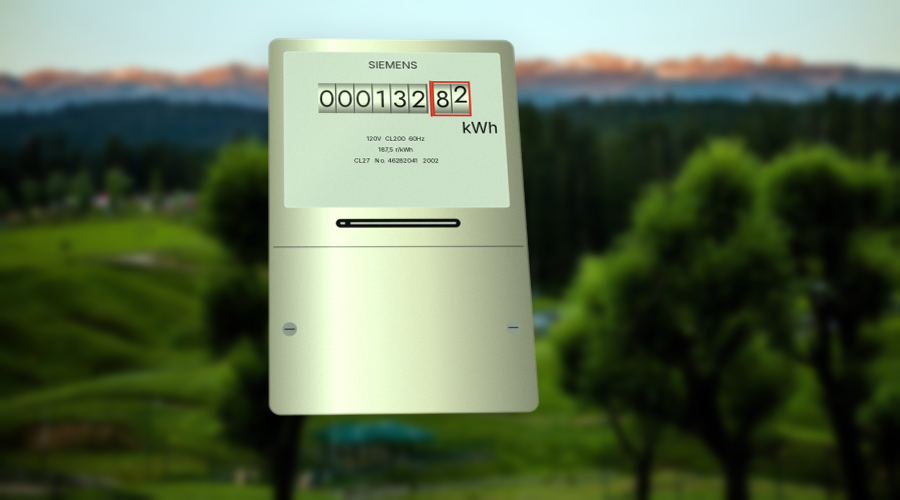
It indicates 132.82,kWh
